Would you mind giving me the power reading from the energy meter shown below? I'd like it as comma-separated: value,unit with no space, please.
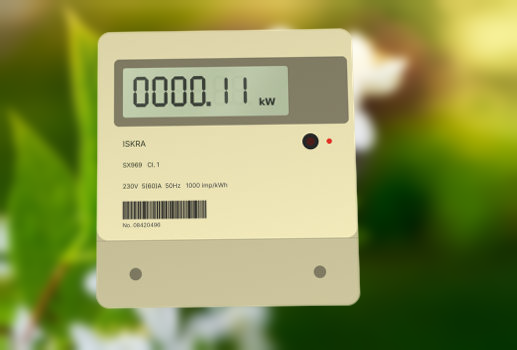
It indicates 0.11,kW
